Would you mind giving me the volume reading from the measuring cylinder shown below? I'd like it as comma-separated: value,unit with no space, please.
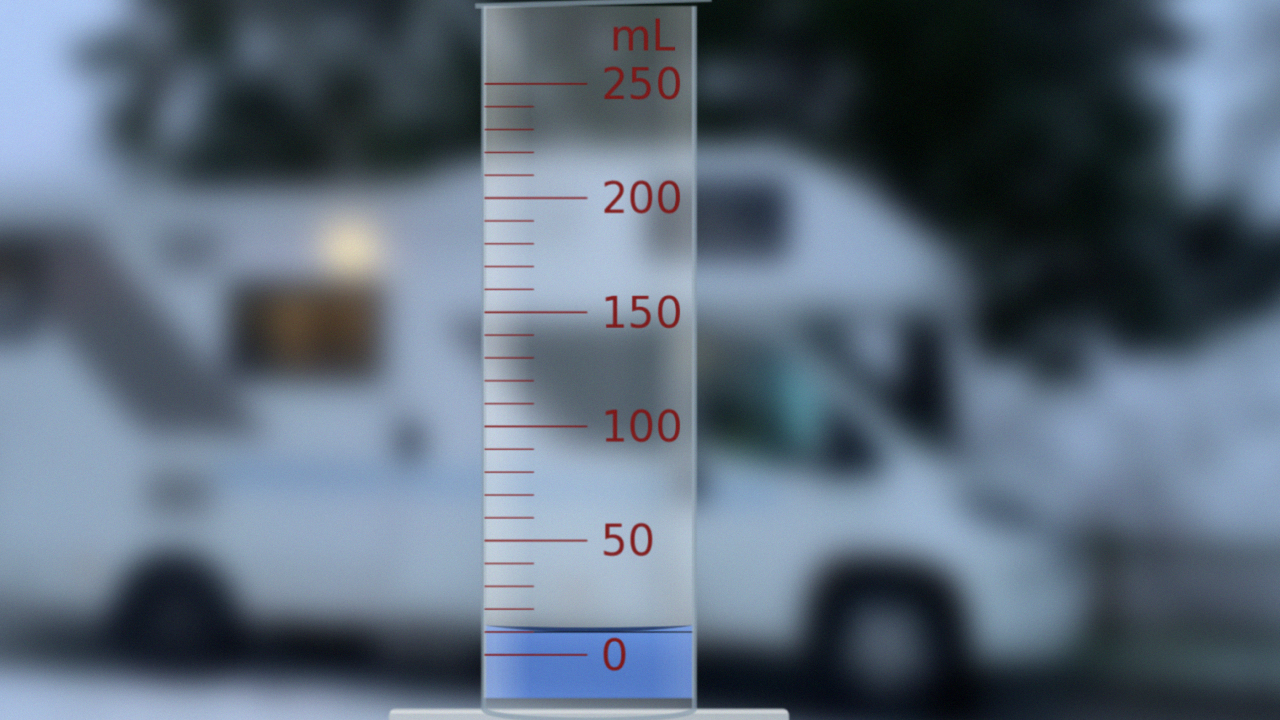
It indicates 10,mL
